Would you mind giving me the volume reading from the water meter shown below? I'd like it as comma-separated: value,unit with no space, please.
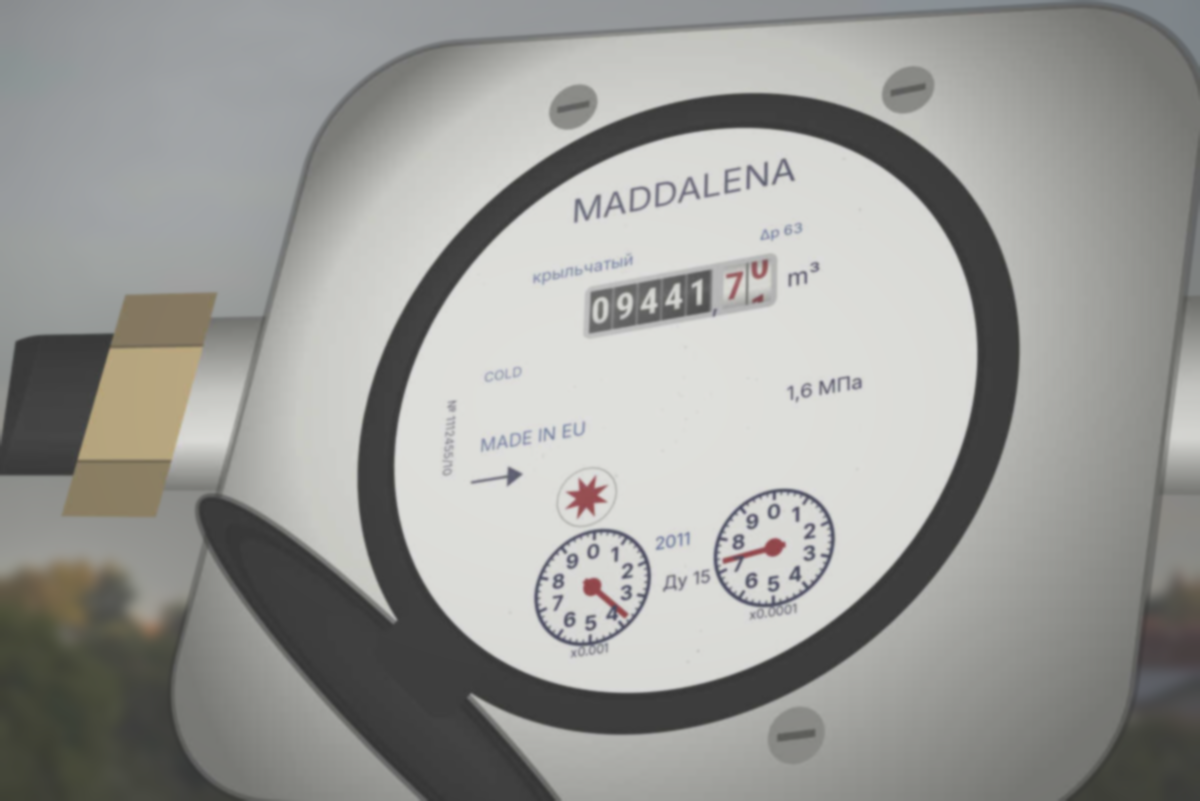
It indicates 9441.7037,m³
